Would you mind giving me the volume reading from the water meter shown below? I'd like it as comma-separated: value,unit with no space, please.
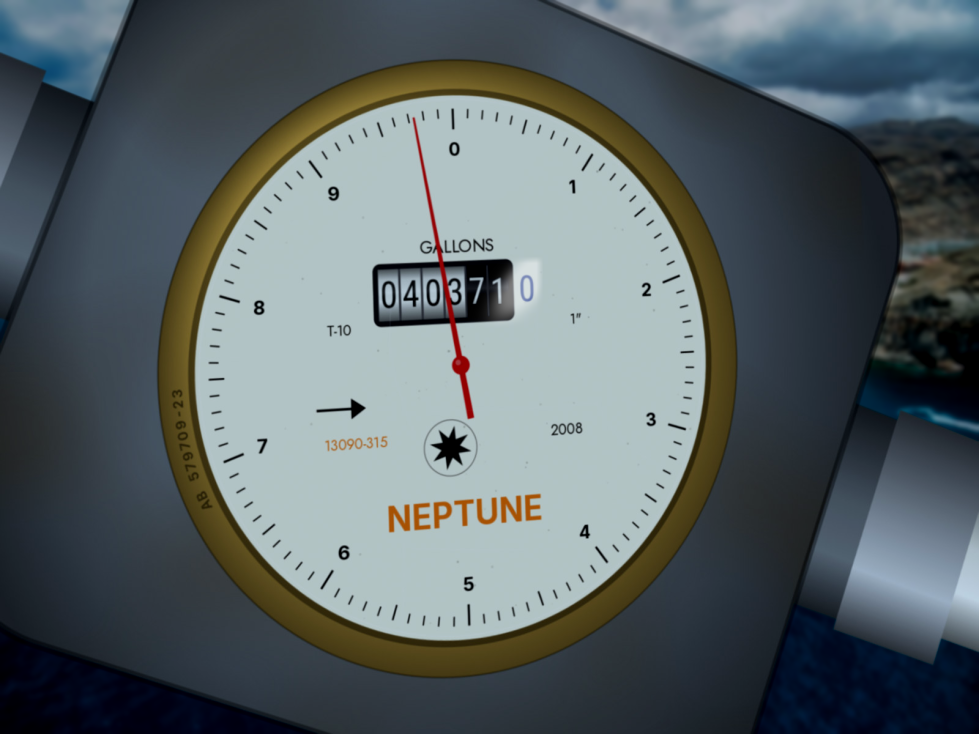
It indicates 403709.7,gal
